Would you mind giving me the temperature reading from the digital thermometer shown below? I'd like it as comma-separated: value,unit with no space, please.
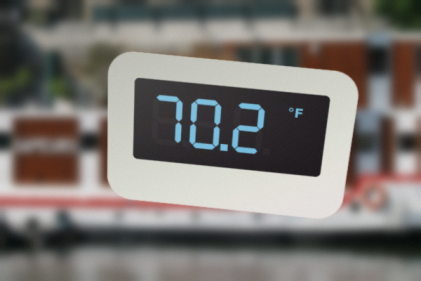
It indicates 70.2,°F
